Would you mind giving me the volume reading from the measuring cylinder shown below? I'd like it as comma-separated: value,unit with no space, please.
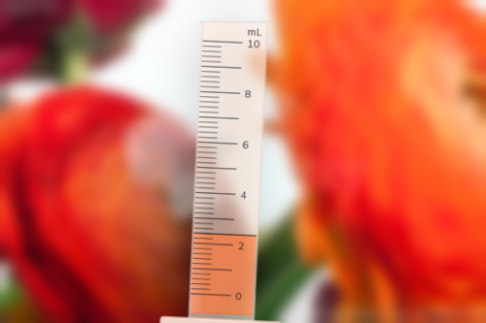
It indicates 2.4,mL
